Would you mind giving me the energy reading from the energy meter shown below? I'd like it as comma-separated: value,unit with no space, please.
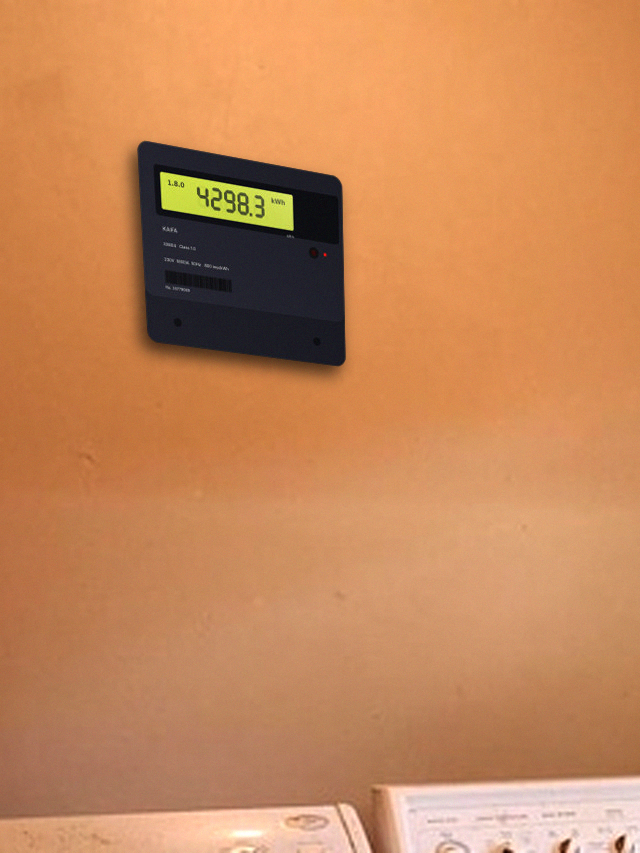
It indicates 4298.3,kWh
